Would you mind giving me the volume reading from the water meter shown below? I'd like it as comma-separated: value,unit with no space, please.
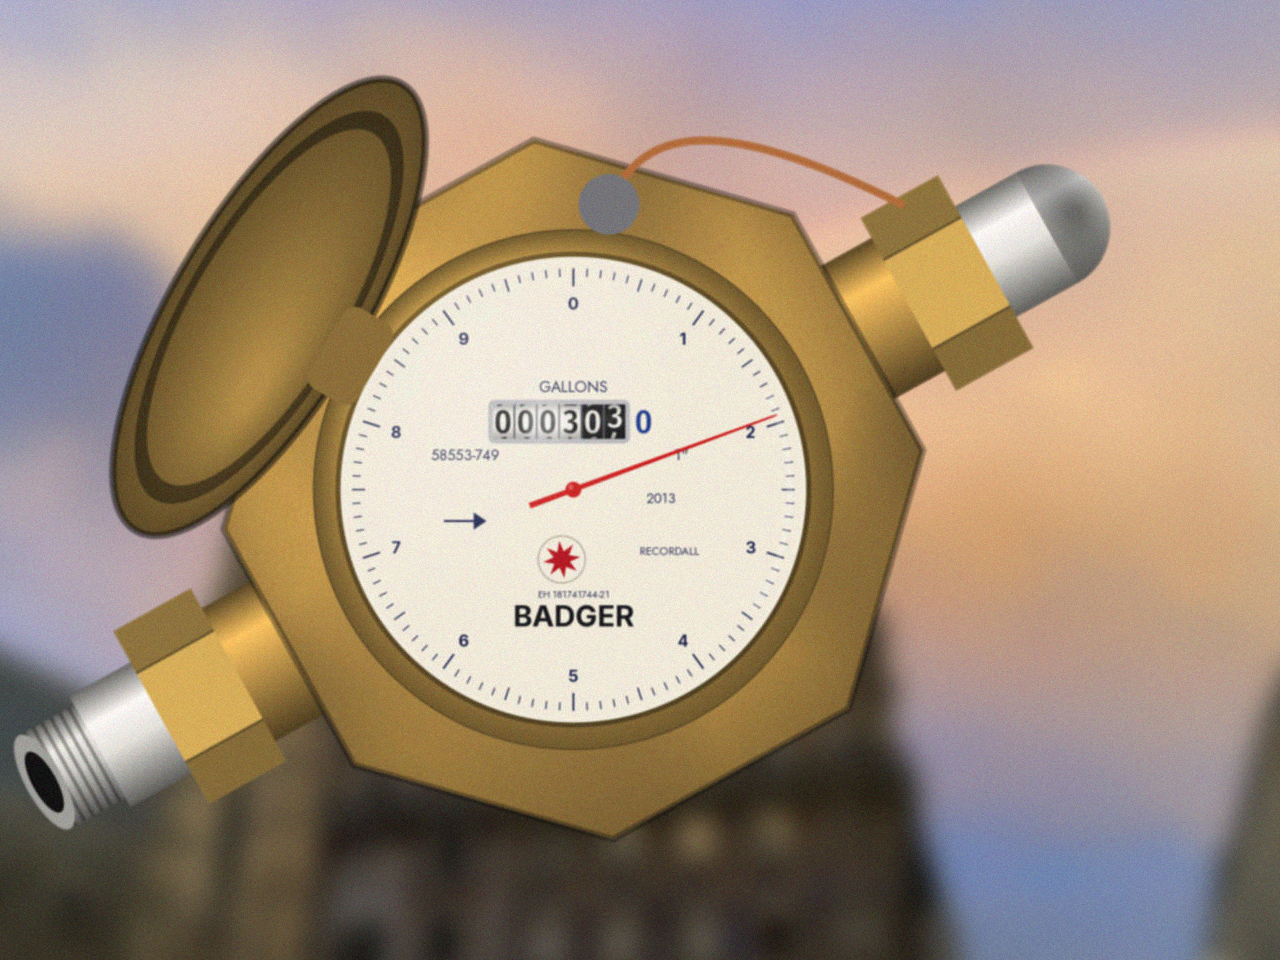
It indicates 3031.9,gal
